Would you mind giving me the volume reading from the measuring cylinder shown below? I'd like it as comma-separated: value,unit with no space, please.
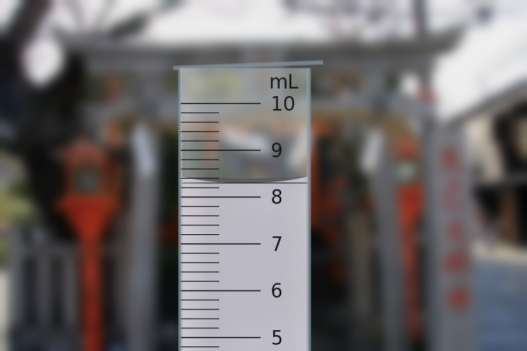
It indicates 8.3,mL
